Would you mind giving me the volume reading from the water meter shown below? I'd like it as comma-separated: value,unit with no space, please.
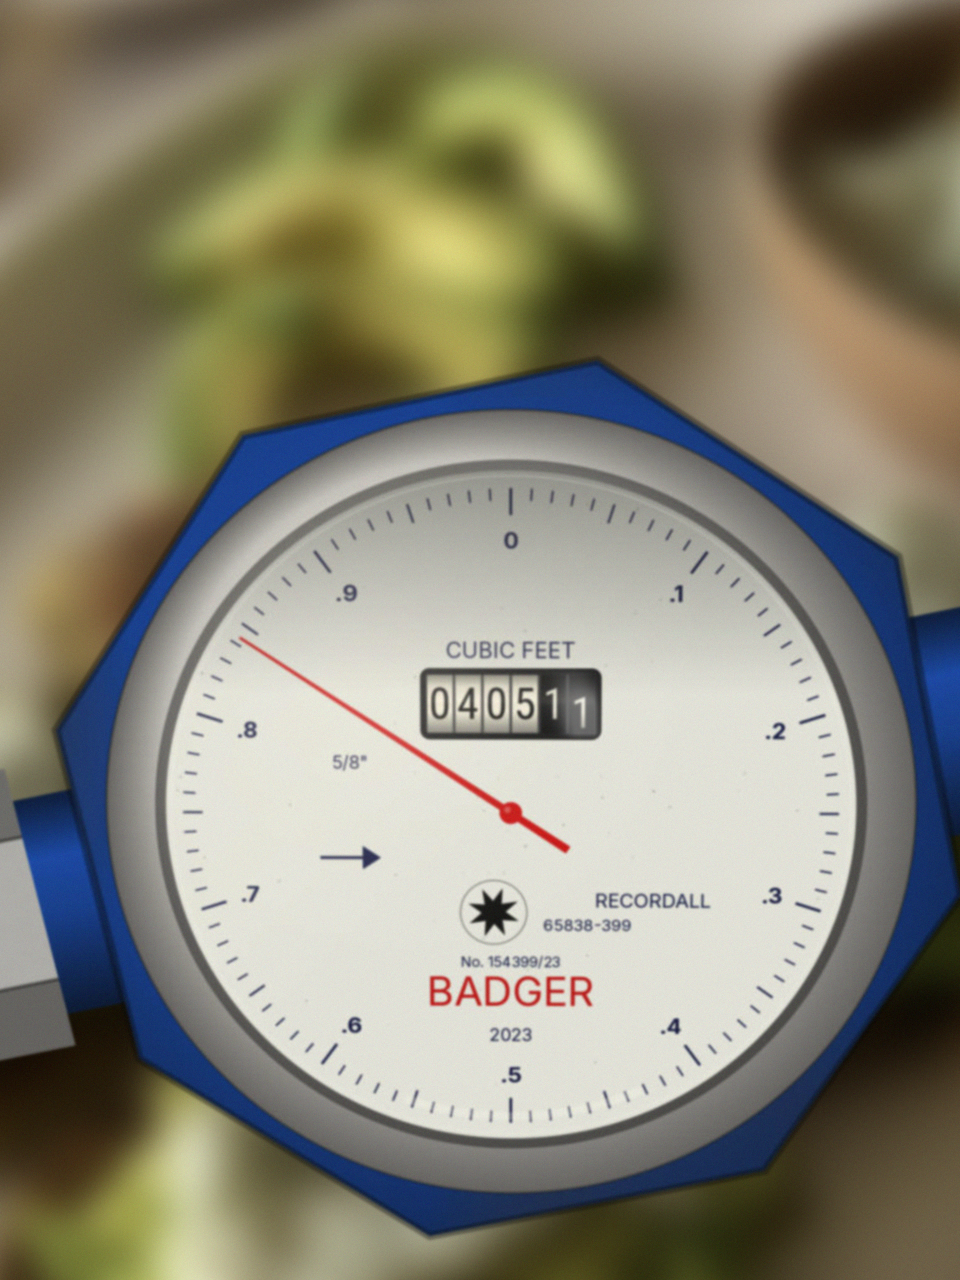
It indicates 40510.84,ft³
